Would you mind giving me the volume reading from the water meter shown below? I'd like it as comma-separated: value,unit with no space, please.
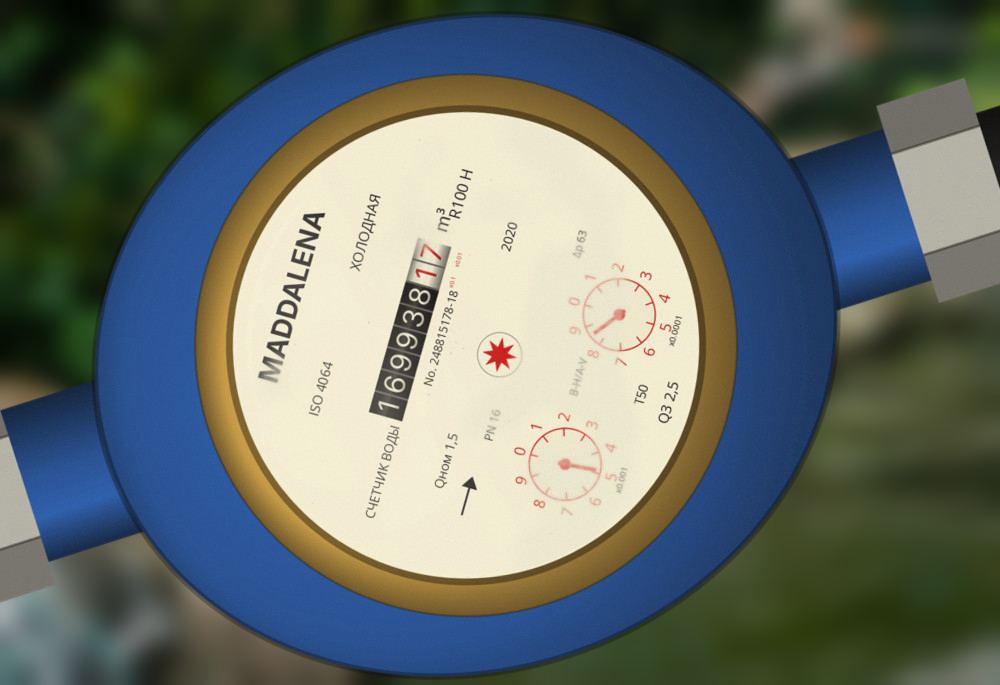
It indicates 169938.1748,m³
